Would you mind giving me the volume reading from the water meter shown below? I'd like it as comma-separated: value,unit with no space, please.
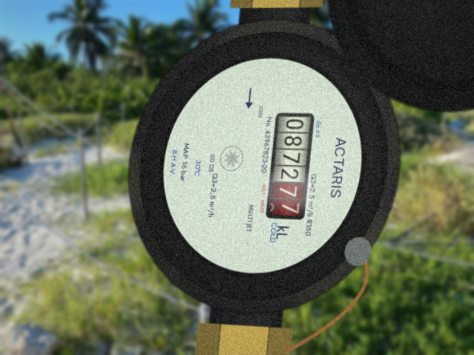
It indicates 872.77,kL
